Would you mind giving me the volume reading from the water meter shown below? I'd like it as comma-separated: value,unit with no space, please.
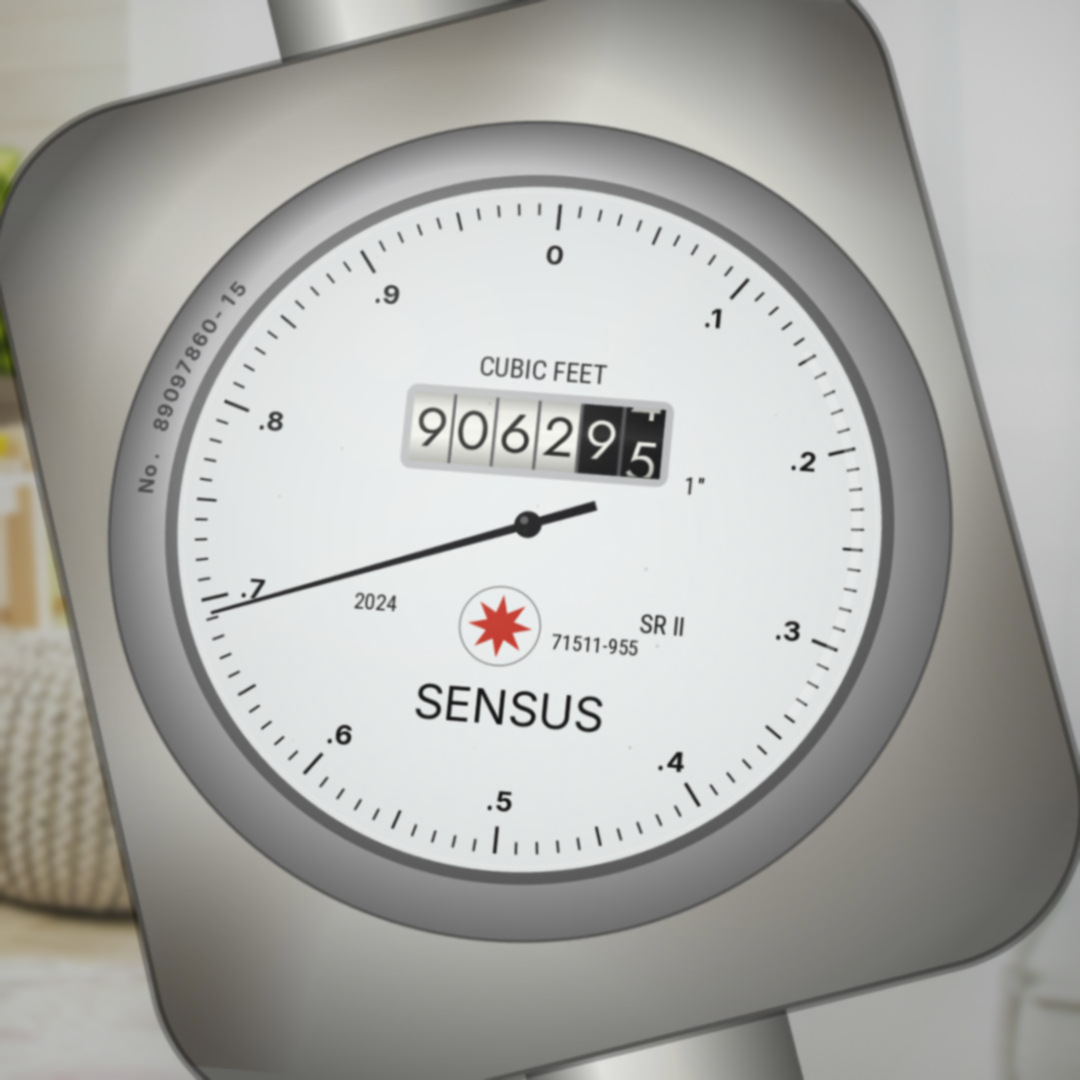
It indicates 906294.69,ft³
